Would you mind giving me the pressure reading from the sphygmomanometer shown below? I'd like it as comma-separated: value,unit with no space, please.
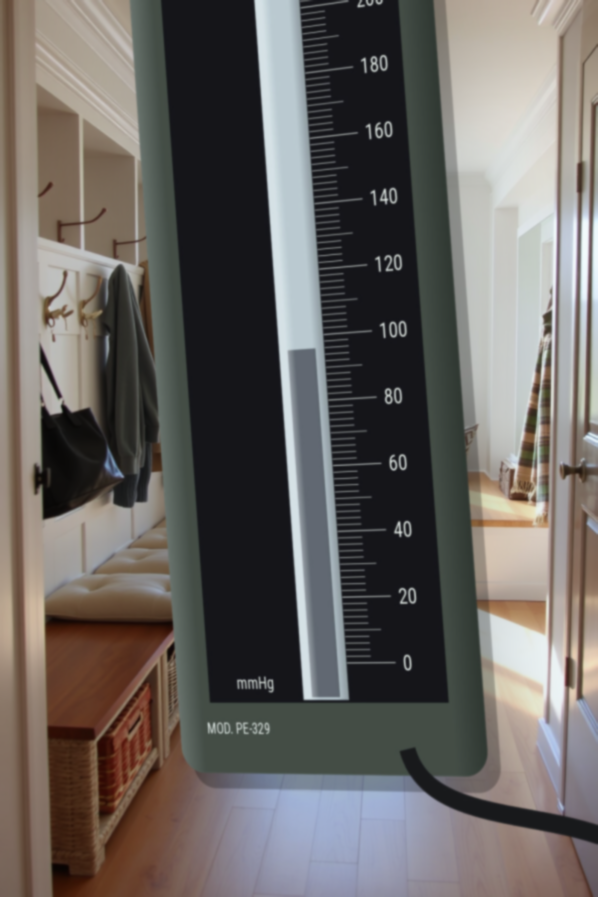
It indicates 96,mmHg
